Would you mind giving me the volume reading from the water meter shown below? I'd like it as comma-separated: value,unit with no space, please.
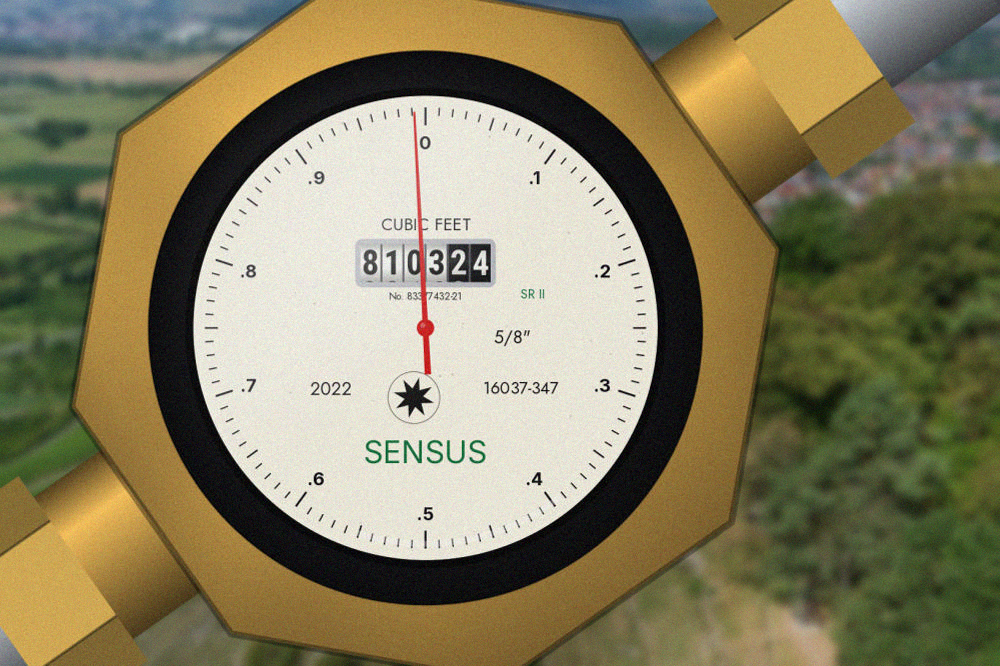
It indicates 810323.99,ft³
